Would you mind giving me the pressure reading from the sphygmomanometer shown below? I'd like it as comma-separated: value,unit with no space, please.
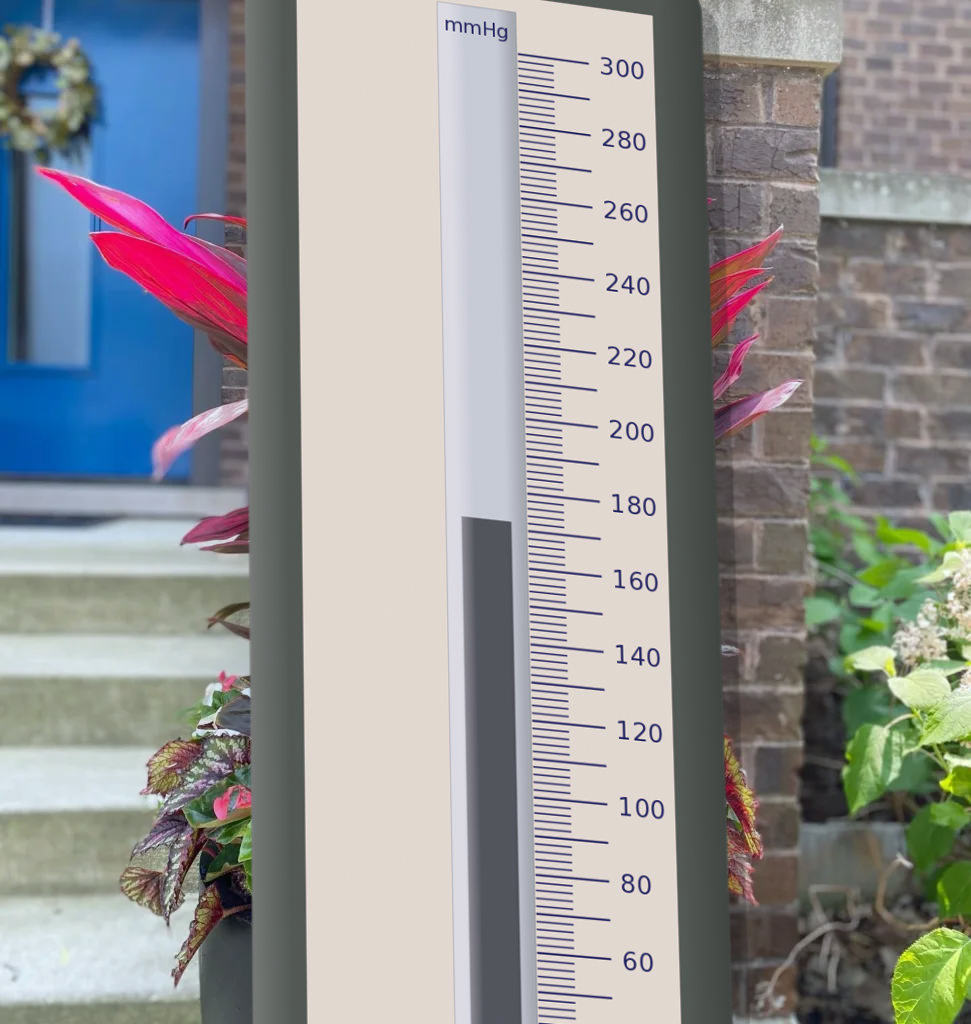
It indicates 172,mmHg
